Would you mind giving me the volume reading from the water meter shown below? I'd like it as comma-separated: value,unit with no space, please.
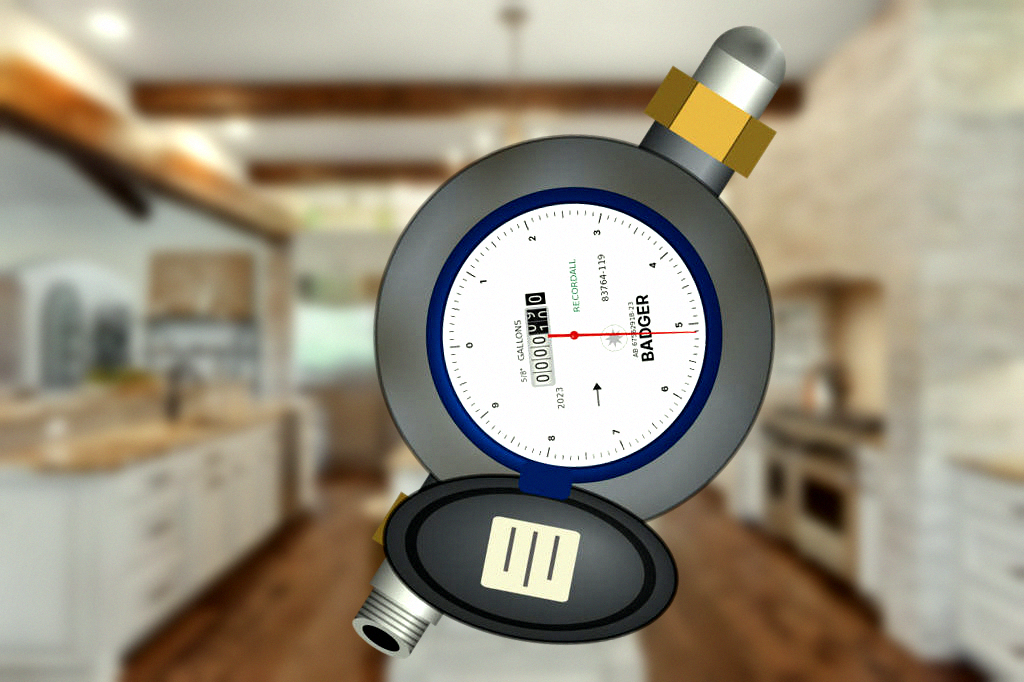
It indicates 95.1,gal
